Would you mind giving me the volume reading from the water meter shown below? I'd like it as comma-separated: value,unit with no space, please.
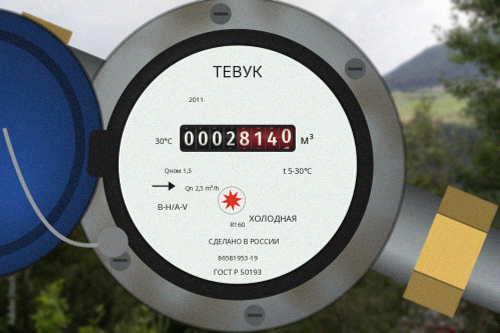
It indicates 2.8140,m³
